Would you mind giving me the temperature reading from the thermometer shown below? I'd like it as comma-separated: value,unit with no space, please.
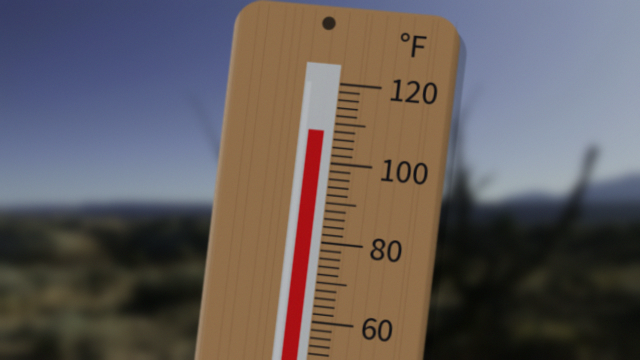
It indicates 108,°F
